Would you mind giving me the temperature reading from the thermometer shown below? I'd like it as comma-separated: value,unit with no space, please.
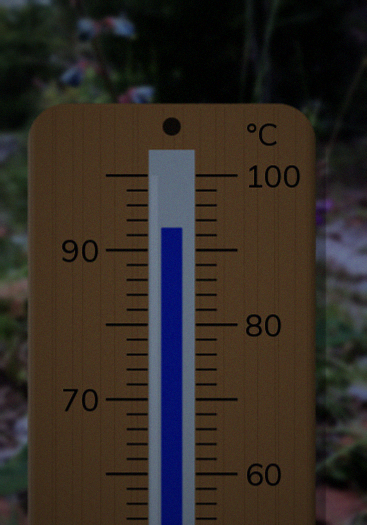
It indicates 93,°C
